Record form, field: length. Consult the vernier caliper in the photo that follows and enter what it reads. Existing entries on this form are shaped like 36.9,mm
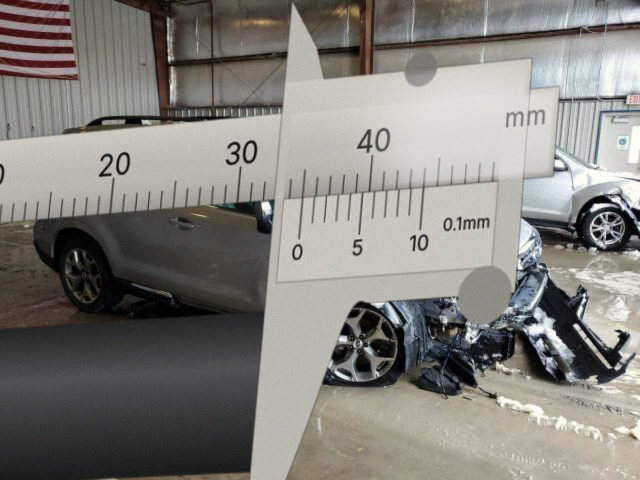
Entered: 35.0,mm
